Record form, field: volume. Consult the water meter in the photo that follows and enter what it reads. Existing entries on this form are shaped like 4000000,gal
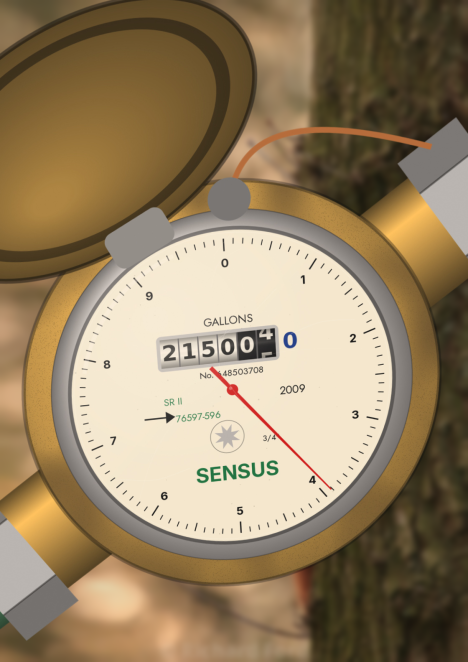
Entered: 2150043.9,gal
